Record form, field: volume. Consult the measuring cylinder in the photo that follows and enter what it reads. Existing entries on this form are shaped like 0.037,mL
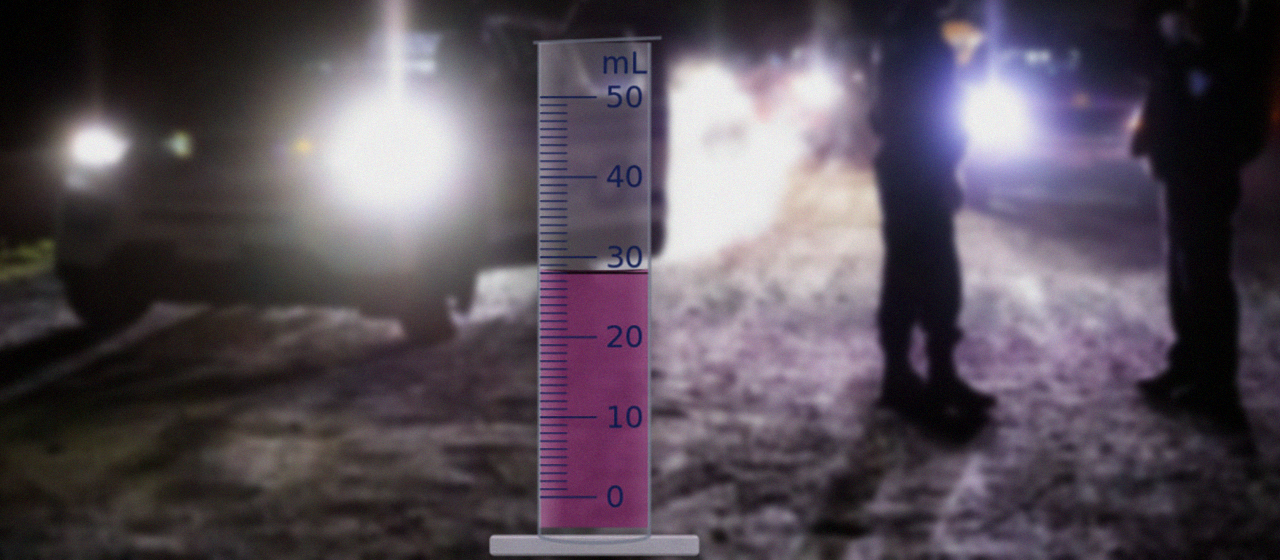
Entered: 28,mL
